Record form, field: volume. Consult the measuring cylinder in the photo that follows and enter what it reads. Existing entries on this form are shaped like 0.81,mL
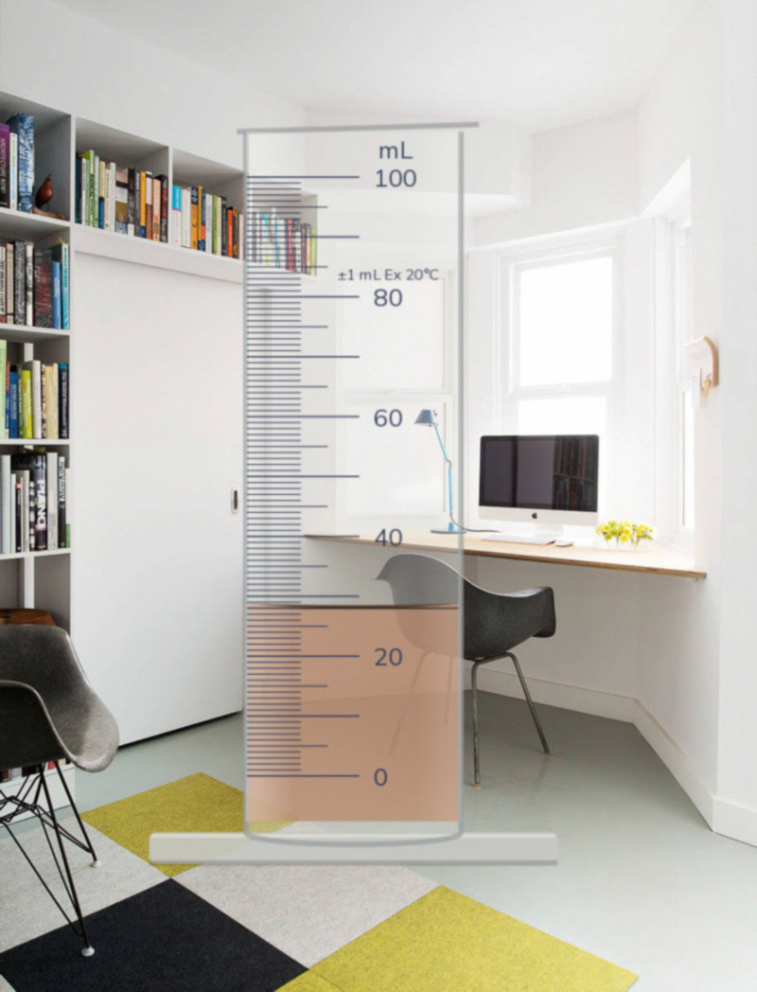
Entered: 28,mL
